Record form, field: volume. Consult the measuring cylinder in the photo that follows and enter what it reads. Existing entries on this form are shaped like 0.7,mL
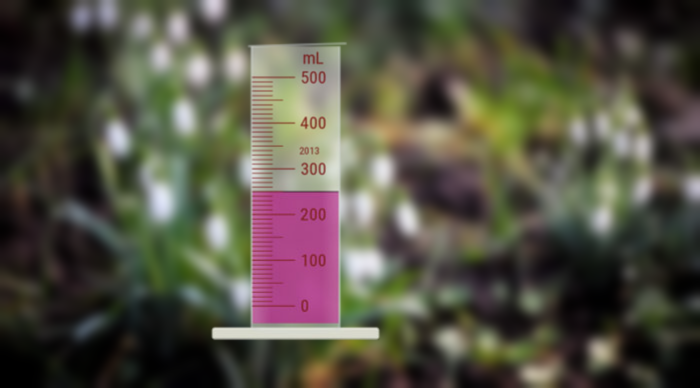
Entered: 250,mL
